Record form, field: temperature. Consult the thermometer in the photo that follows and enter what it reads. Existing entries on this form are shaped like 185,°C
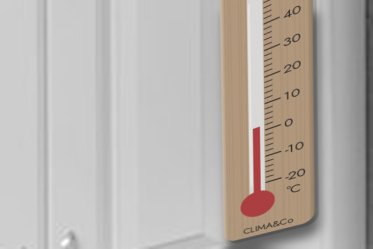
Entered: 2,°C
